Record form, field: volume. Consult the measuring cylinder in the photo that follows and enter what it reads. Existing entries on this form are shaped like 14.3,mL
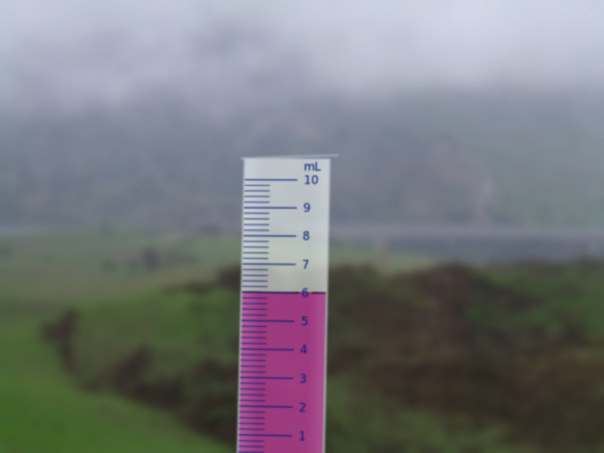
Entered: 6,mL
